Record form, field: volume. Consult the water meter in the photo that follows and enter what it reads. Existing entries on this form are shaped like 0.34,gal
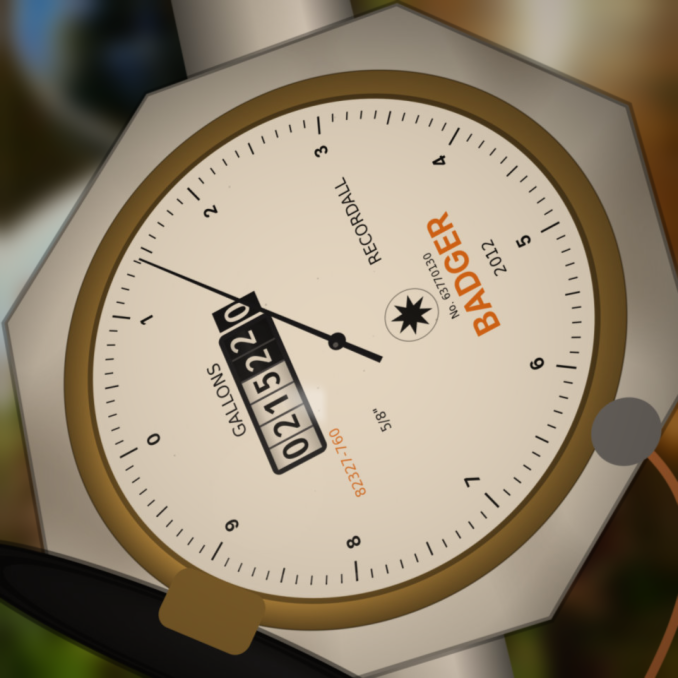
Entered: 215221.4,gal
